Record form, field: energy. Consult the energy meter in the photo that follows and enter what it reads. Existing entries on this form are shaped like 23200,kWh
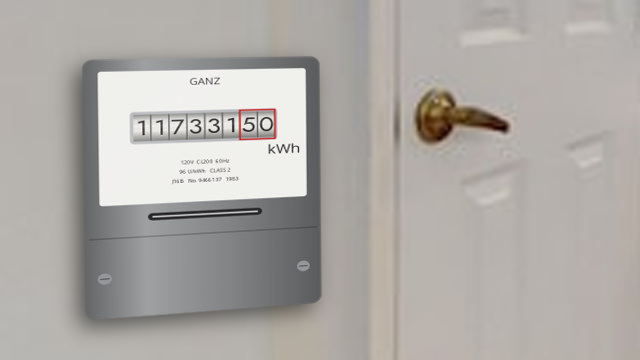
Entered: 117331.50,kWh
